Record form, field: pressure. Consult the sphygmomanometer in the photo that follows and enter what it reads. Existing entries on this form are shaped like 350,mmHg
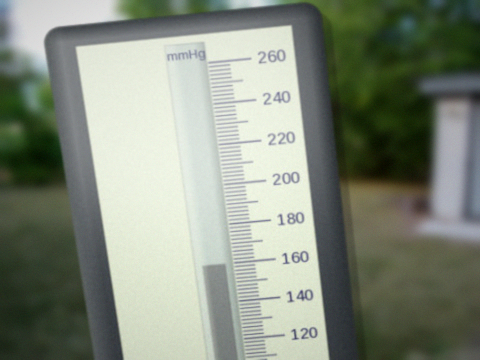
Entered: 160,mmHg
